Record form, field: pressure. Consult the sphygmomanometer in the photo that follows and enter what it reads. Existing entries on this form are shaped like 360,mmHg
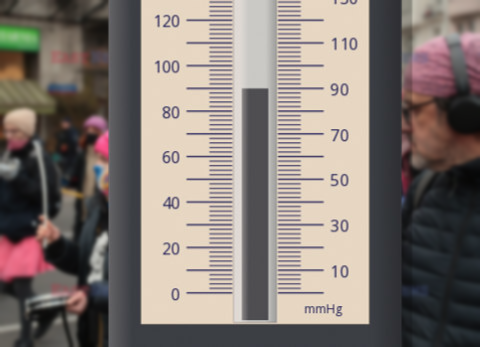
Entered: 90,mmHg
